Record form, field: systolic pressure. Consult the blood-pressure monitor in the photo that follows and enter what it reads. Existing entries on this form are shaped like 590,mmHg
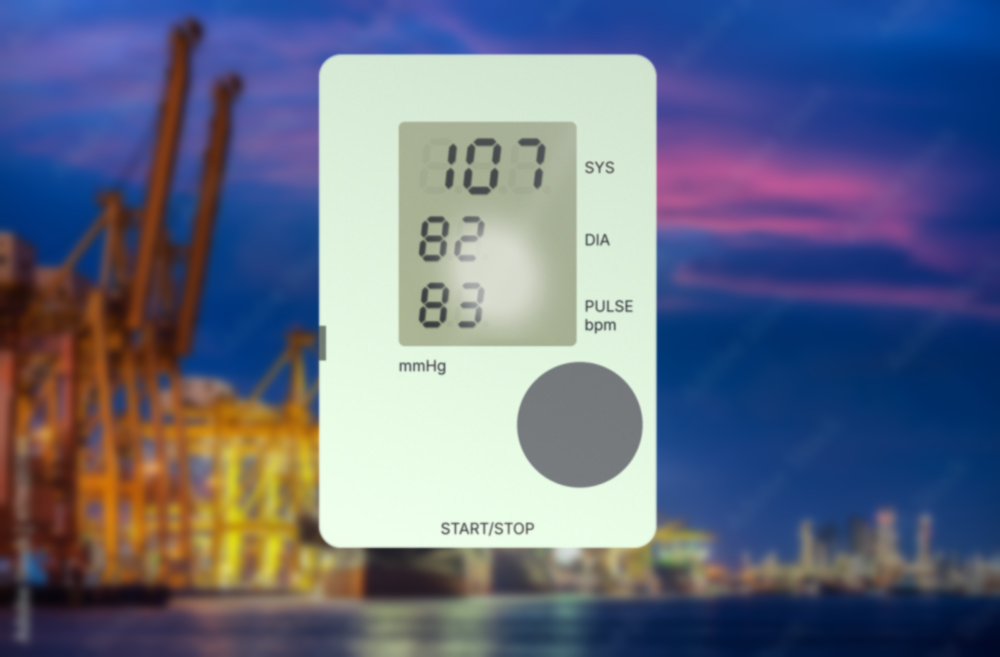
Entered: 107,mmHg
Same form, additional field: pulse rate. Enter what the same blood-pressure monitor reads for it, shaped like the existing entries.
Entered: 83,bpm
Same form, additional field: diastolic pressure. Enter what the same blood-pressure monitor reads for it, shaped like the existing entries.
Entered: 82,mmHg
